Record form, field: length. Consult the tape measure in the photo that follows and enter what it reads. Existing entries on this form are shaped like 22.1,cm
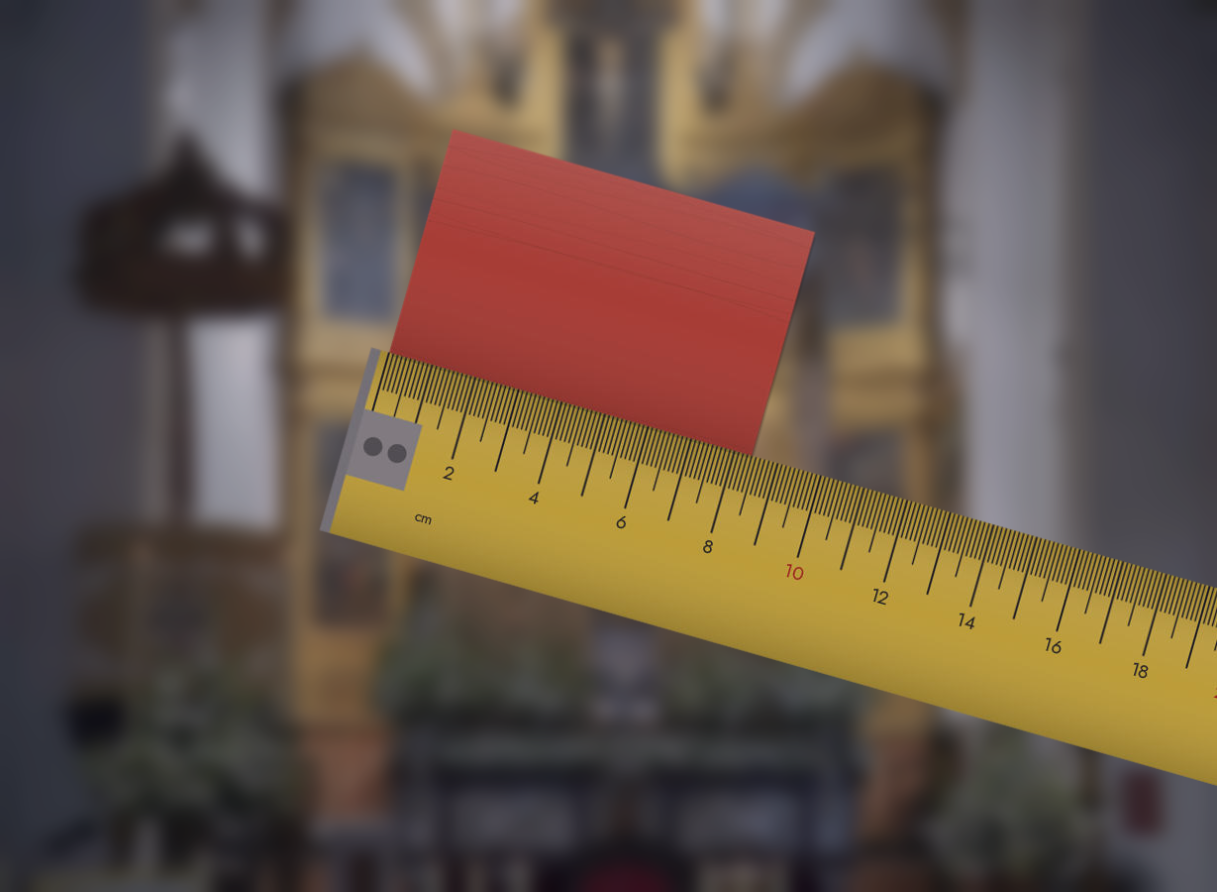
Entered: 8.4,cm
